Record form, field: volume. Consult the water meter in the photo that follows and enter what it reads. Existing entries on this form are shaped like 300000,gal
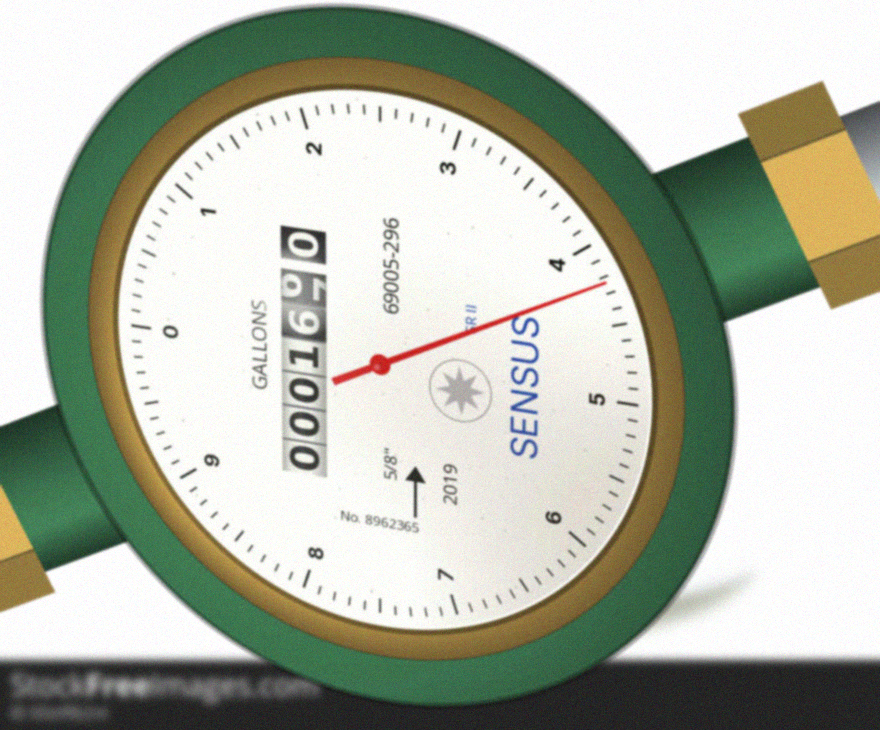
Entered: 1664.2,gal
